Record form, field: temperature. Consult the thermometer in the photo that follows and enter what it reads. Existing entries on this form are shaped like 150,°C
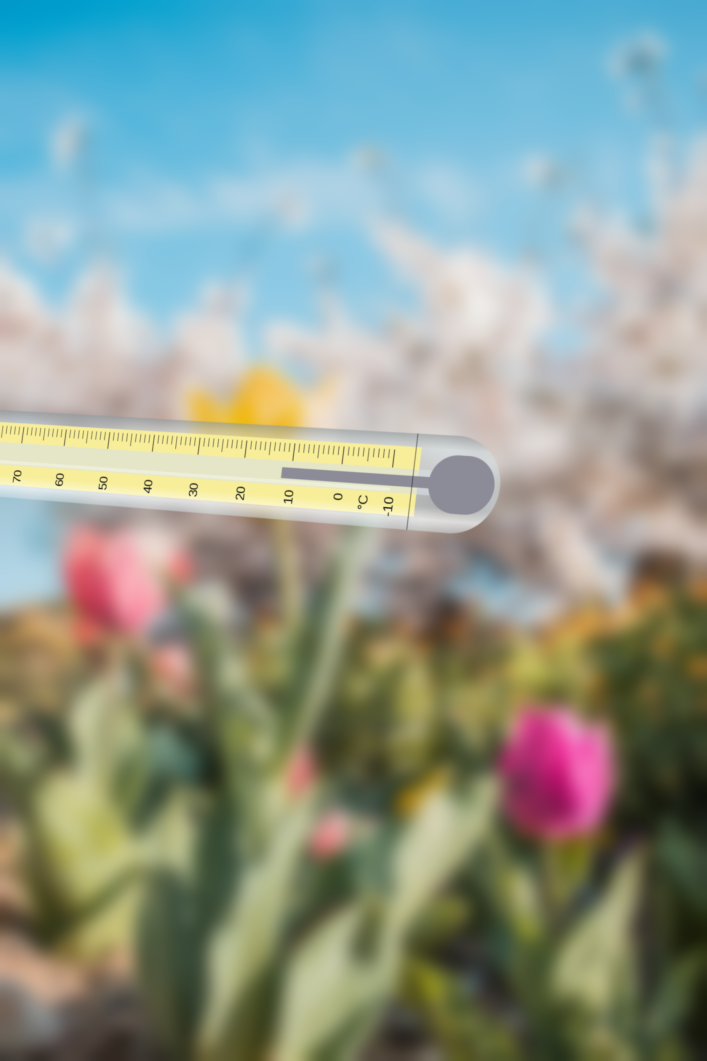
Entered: 12,°C
